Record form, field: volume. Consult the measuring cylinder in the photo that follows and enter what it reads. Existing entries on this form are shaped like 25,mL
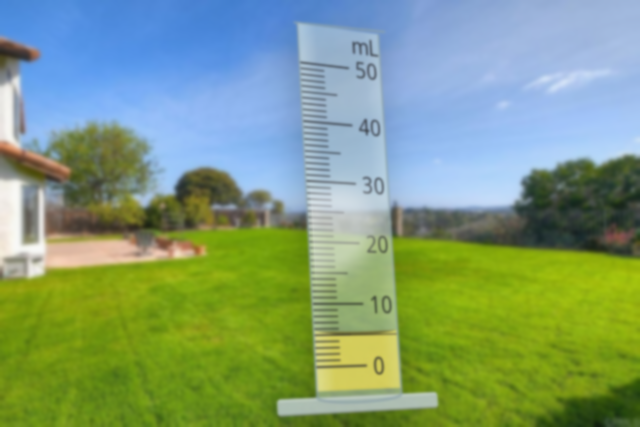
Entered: 5,mL
